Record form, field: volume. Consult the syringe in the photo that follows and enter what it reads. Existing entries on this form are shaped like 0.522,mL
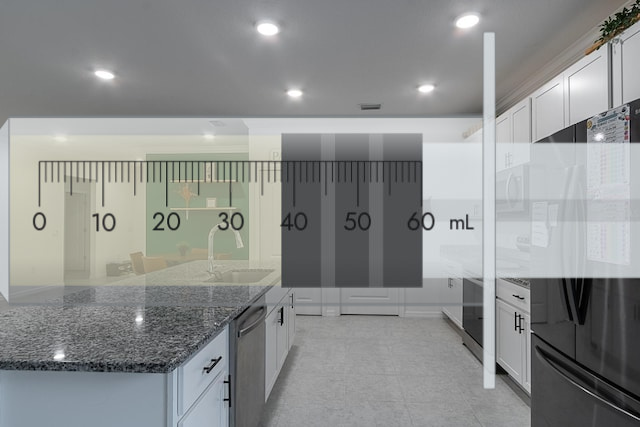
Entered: 38,mL
